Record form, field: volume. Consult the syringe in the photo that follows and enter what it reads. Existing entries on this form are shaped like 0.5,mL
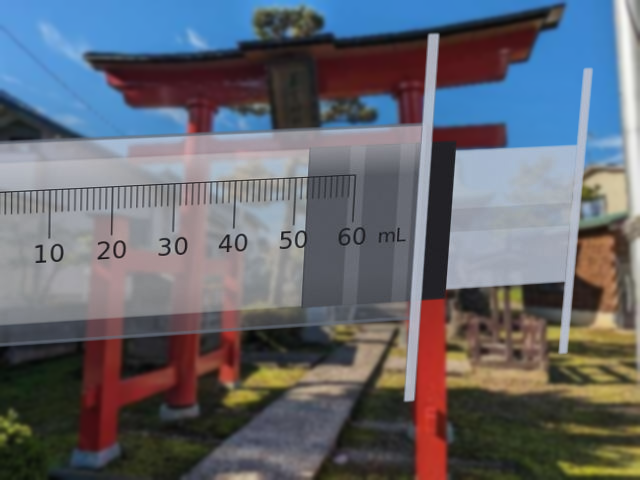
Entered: 52,mL
